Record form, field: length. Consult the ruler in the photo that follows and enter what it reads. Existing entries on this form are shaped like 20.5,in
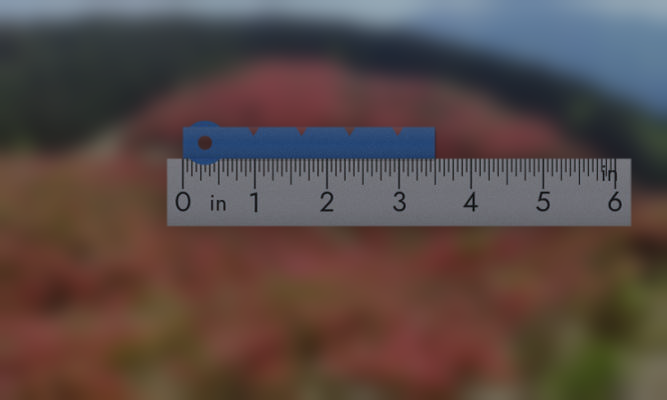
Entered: 3.5,in
